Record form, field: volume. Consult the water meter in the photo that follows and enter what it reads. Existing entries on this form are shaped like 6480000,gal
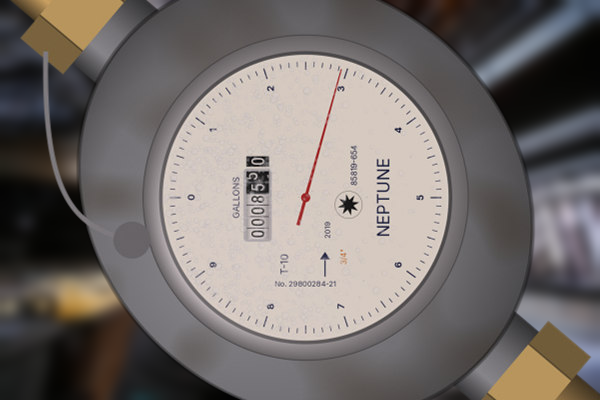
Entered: 8552.9,gal
